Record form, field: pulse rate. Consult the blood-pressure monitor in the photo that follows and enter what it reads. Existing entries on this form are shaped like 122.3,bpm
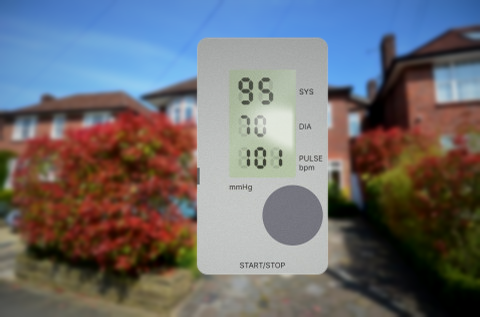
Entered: 101,bpm
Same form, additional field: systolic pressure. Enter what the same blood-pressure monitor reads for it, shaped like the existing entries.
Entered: 95,mmHg
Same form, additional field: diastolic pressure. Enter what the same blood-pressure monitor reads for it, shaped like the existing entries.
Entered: 70,mmHg
